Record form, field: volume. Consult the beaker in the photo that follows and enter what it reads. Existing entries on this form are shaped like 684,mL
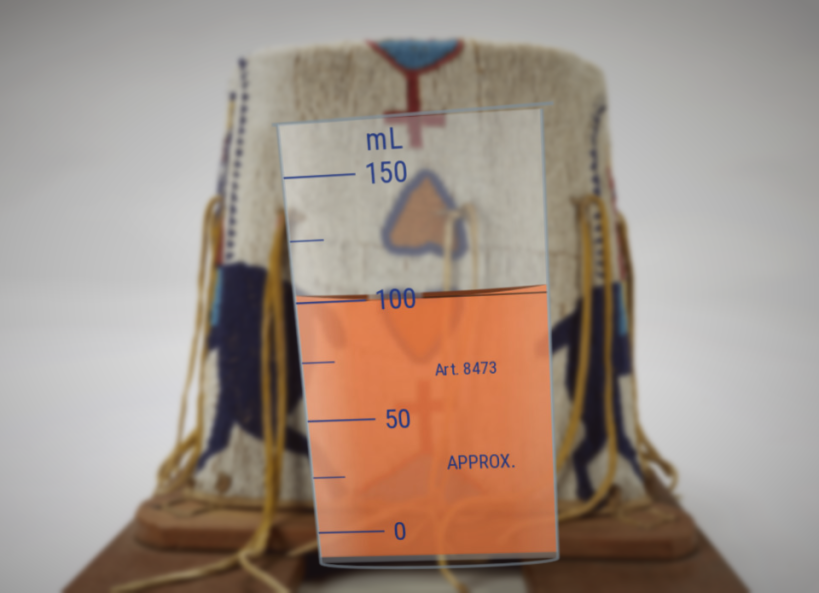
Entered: 100,mL
